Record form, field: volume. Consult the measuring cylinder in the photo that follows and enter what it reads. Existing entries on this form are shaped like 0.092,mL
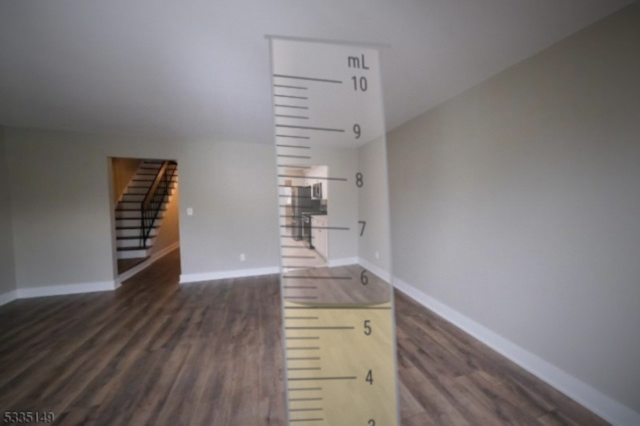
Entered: 5.4,mL
